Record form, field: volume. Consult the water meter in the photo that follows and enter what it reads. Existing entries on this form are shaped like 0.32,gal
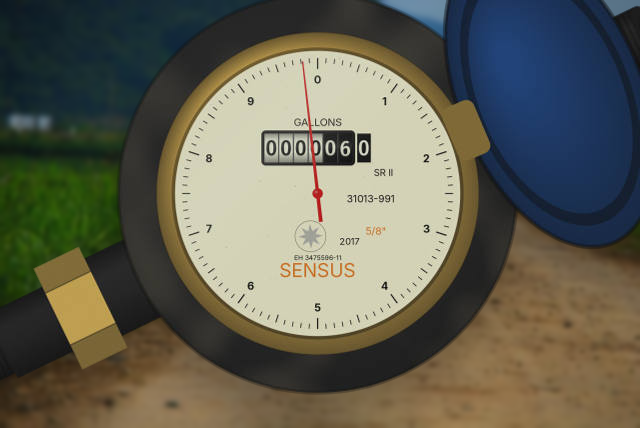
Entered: 59.8,gal
